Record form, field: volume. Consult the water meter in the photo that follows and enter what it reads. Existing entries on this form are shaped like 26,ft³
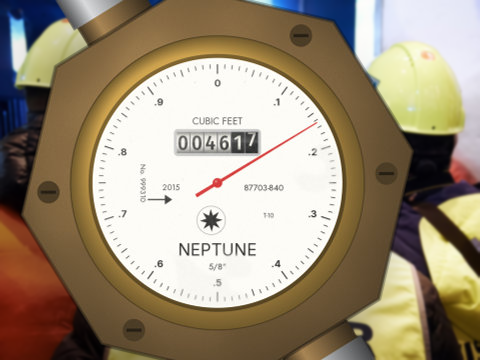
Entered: 4617.16,ft³
